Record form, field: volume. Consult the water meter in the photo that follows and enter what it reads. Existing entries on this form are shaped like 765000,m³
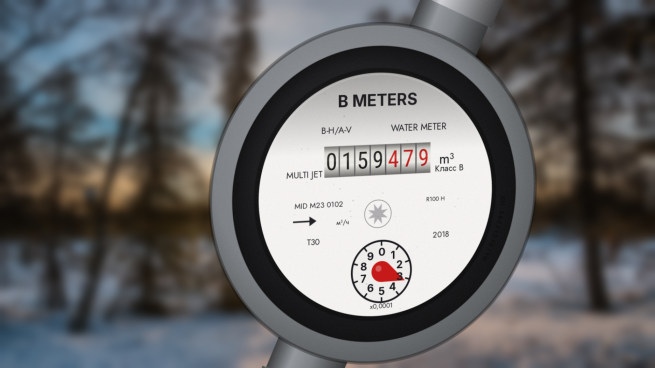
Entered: 159.4793,m³
